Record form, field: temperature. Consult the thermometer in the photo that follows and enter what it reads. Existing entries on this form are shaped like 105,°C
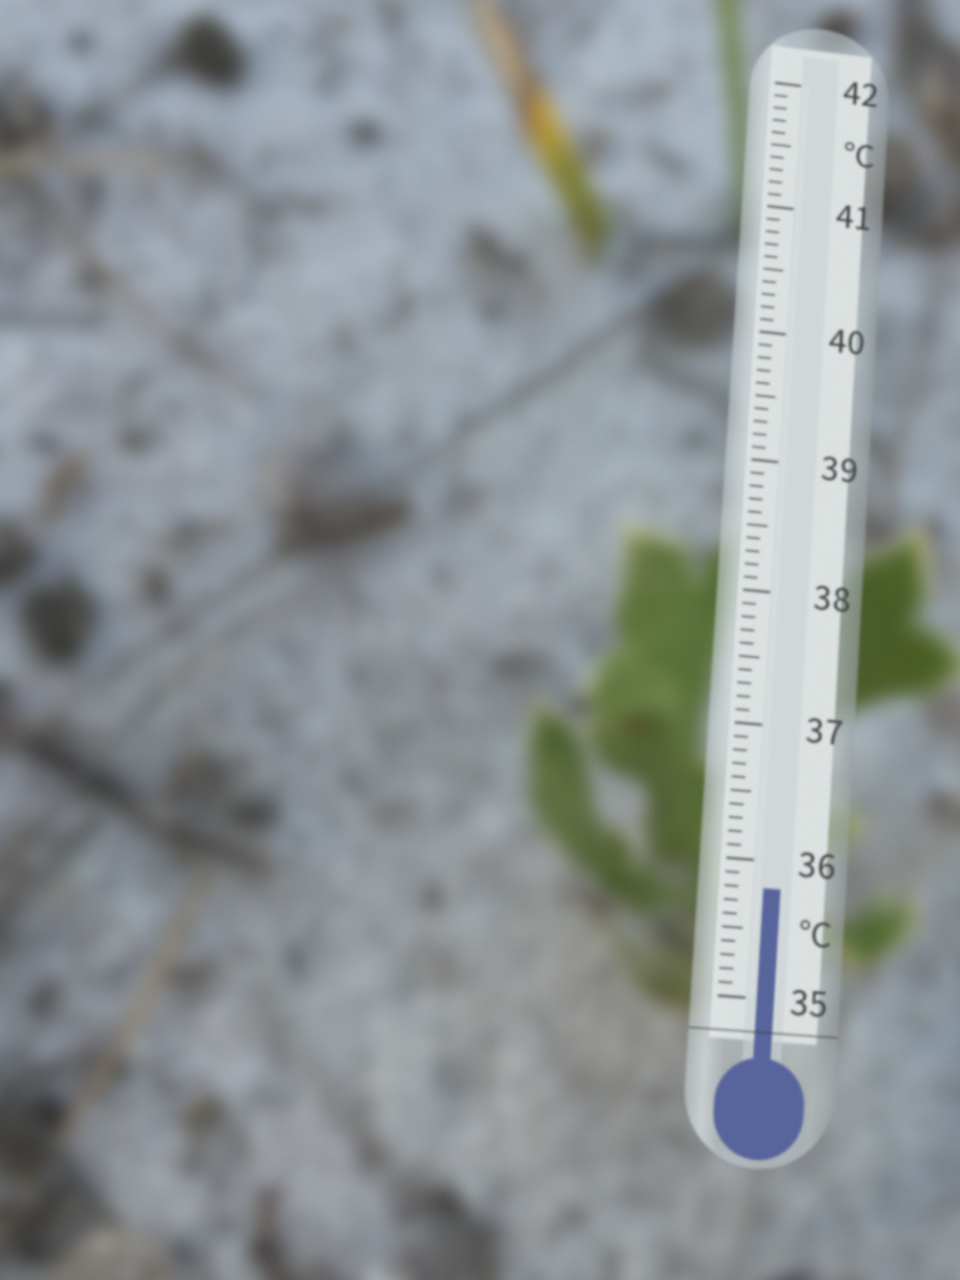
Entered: 35.8,°C
